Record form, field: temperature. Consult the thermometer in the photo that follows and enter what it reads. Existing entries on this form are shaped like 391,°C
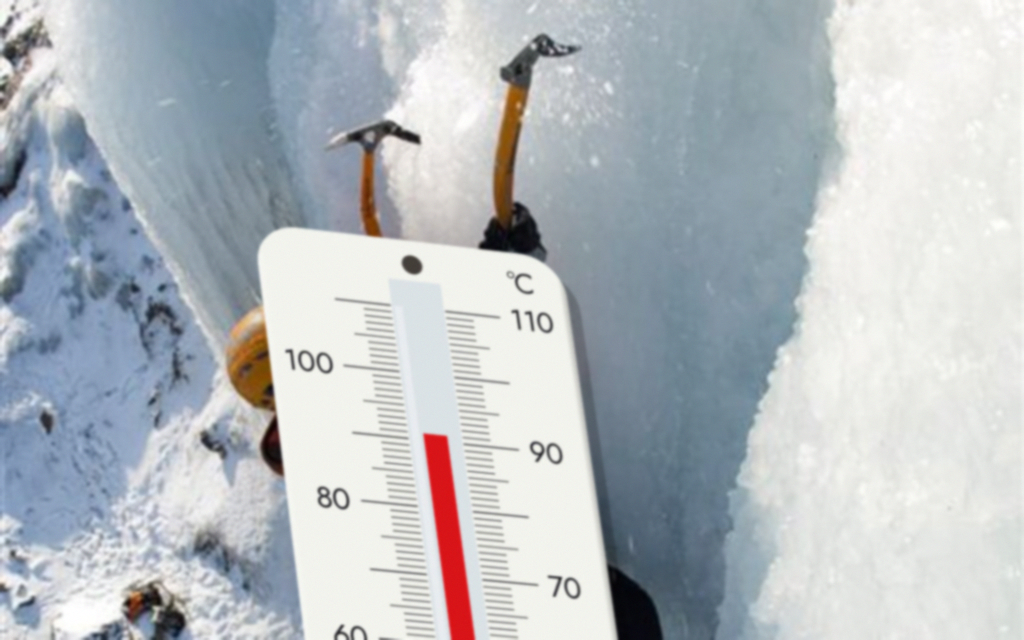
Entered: 91,°C
